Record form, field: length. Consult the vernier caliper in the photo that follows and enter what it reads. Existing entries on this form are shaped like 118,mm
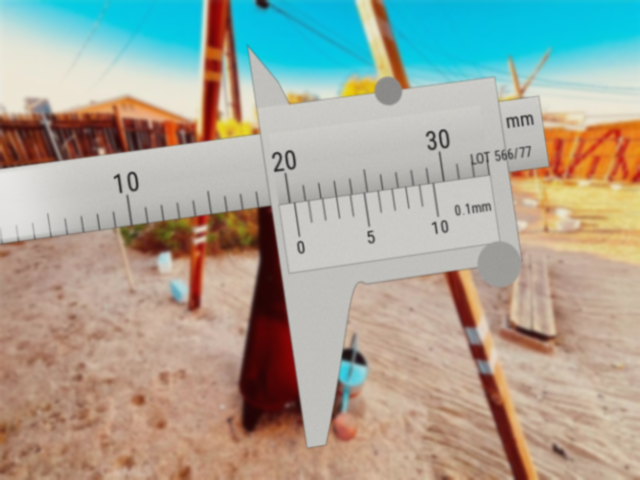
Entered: 20.3,mm
